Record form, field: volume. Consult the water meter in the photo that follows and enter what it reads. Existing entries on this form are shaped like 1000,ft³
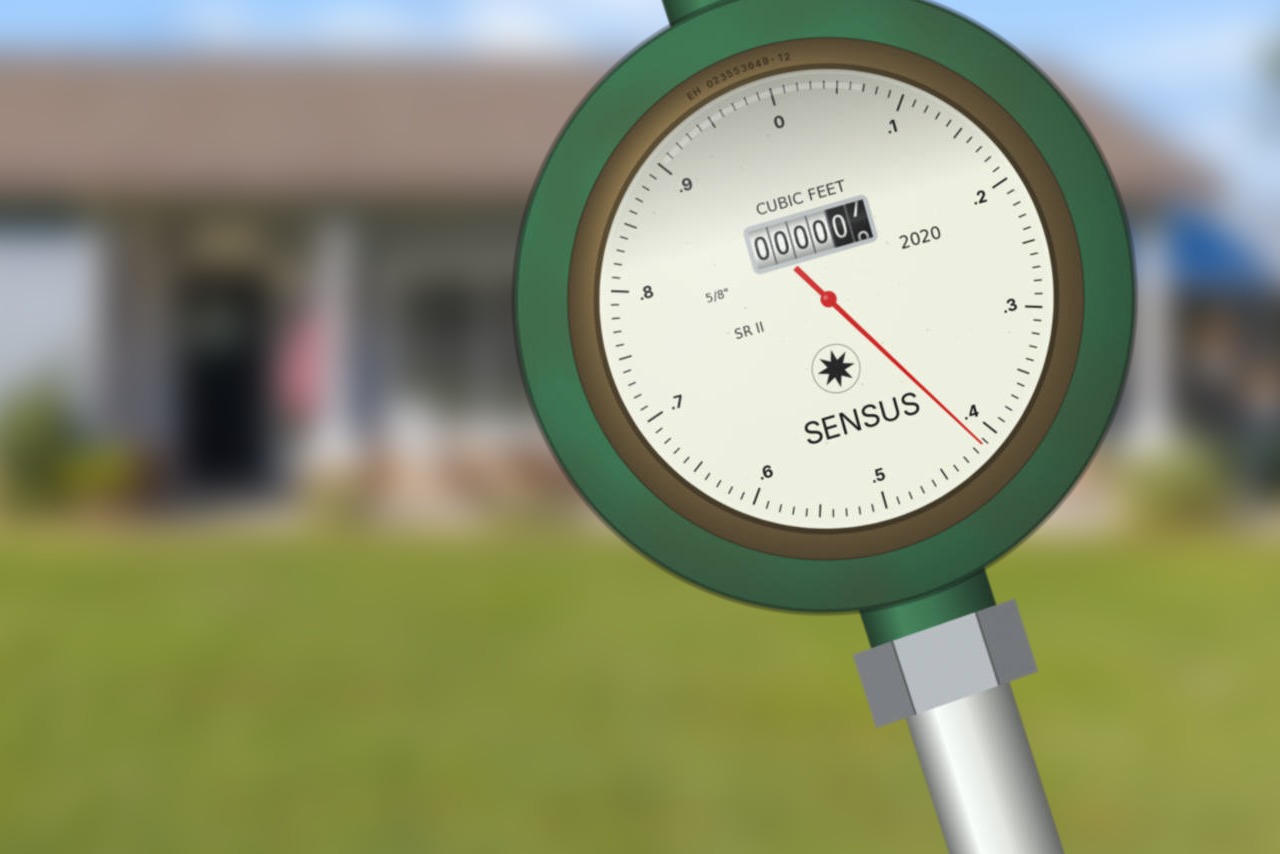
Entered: 7.41,ft³
